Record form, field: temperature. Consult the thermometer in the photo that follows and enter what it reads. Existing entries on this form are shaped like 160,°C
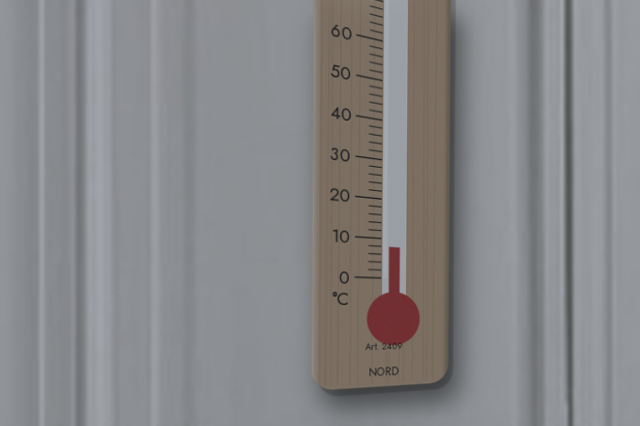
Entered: 8,°C
